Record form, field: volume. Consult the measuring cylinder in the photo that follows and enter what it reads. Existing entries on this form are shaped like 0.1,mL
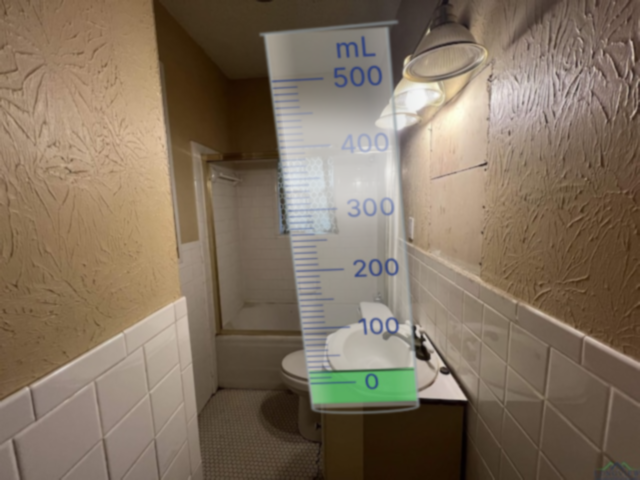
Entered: 20,mL
